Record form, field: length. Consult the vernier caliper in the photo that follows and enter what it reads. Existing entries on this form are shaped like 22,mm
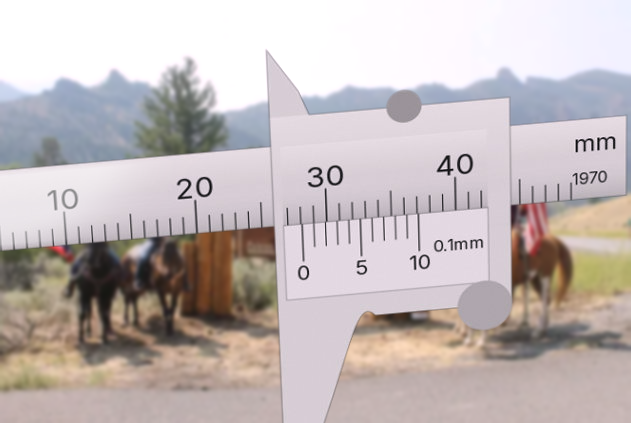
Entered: 28.1,mm
